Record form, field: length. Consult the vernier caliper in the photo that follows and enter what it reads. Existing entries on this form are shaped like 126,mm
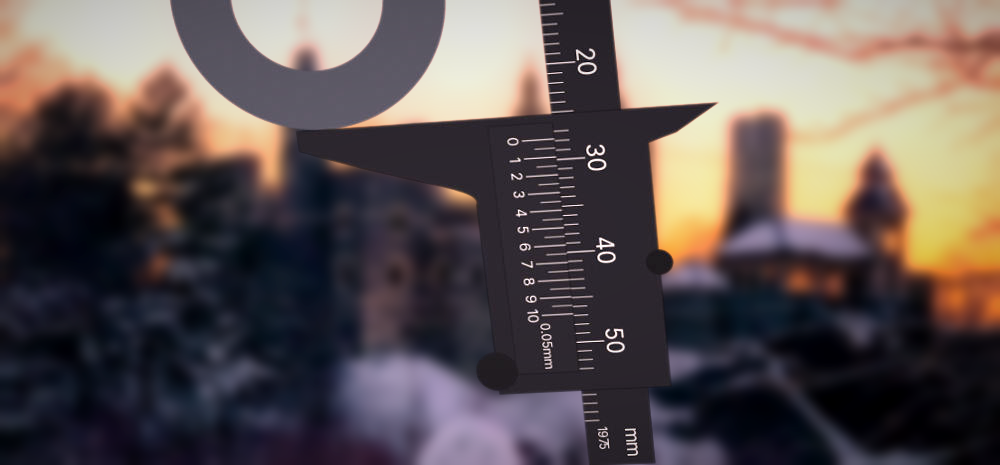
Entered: 27.8,mm
